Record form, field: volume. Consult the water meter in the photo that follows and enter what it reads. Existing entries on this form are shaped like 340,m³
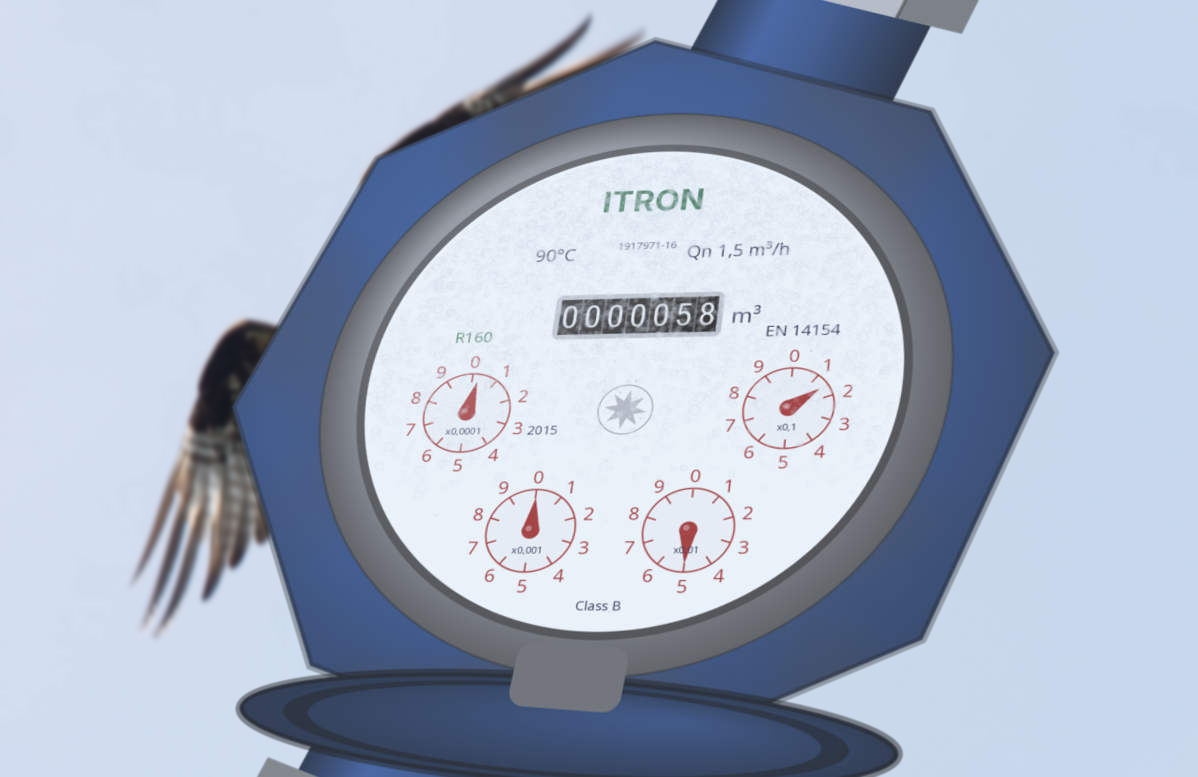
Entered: 58.1500,m³
